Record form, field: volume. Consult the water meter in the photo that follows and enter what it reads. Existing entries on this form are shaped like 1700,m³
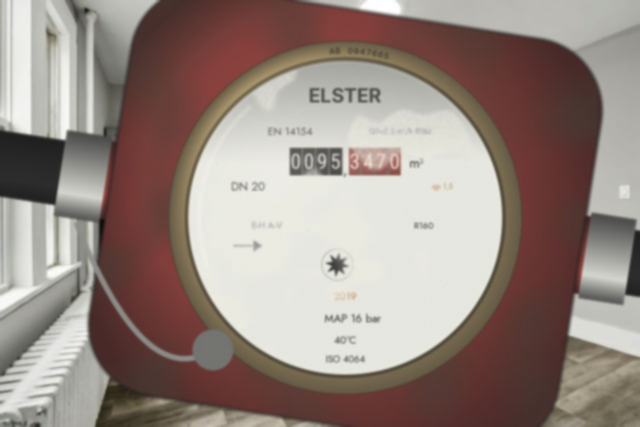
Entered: 95.3470,m³
